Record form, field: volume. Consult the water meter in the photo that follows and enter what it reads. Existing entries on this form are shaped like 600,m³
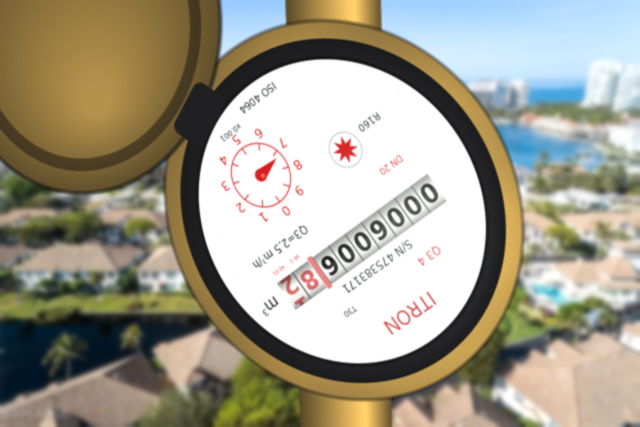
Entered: 6006.817,m³
